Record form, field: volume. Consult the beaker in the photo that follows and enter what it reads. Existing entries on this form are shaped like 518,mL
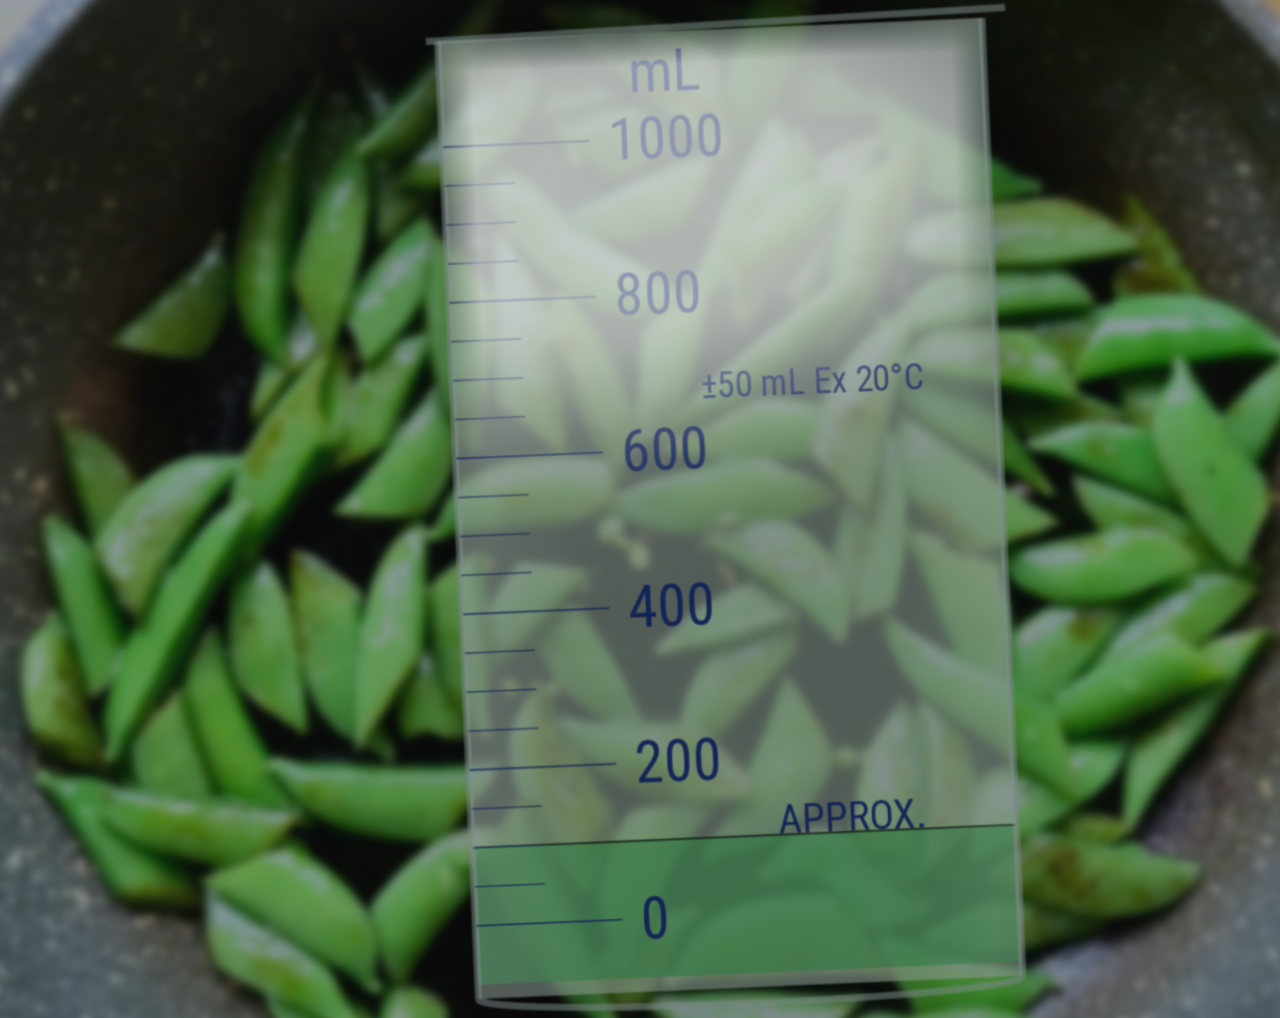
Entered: 100,mL
